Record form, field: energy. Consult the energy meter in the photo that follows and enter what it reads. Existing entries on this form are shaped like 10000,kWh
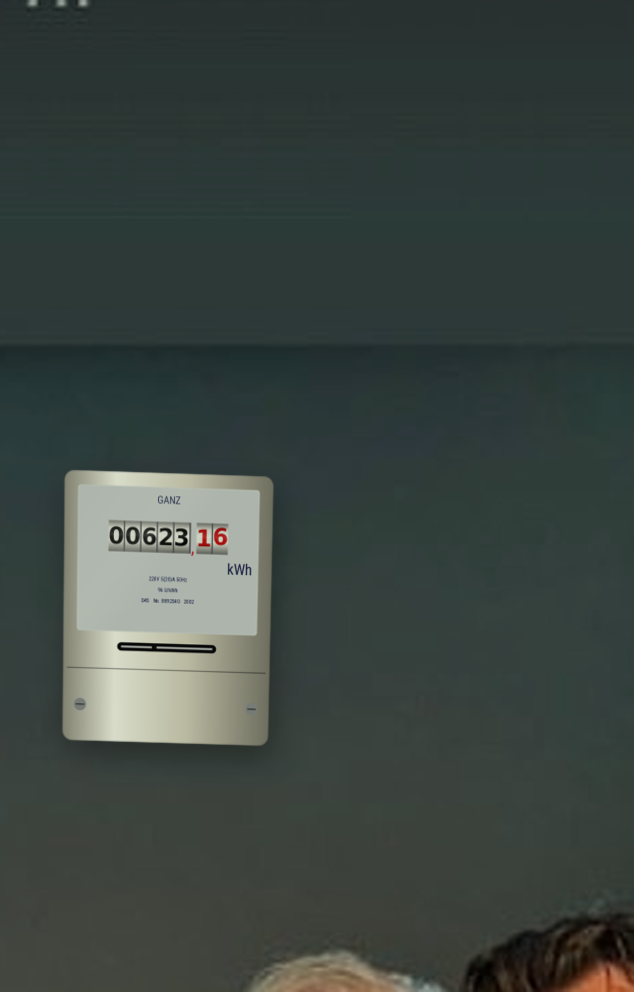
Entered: 623.16,kWh
